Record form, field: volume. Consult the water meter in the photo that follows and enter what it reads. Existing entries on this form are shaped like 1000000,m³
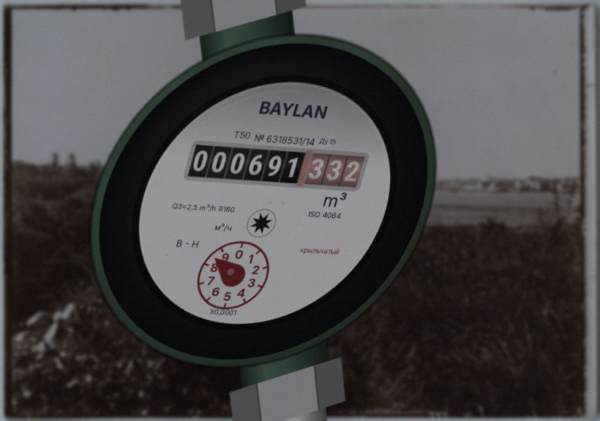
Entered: 691.3328,m³
